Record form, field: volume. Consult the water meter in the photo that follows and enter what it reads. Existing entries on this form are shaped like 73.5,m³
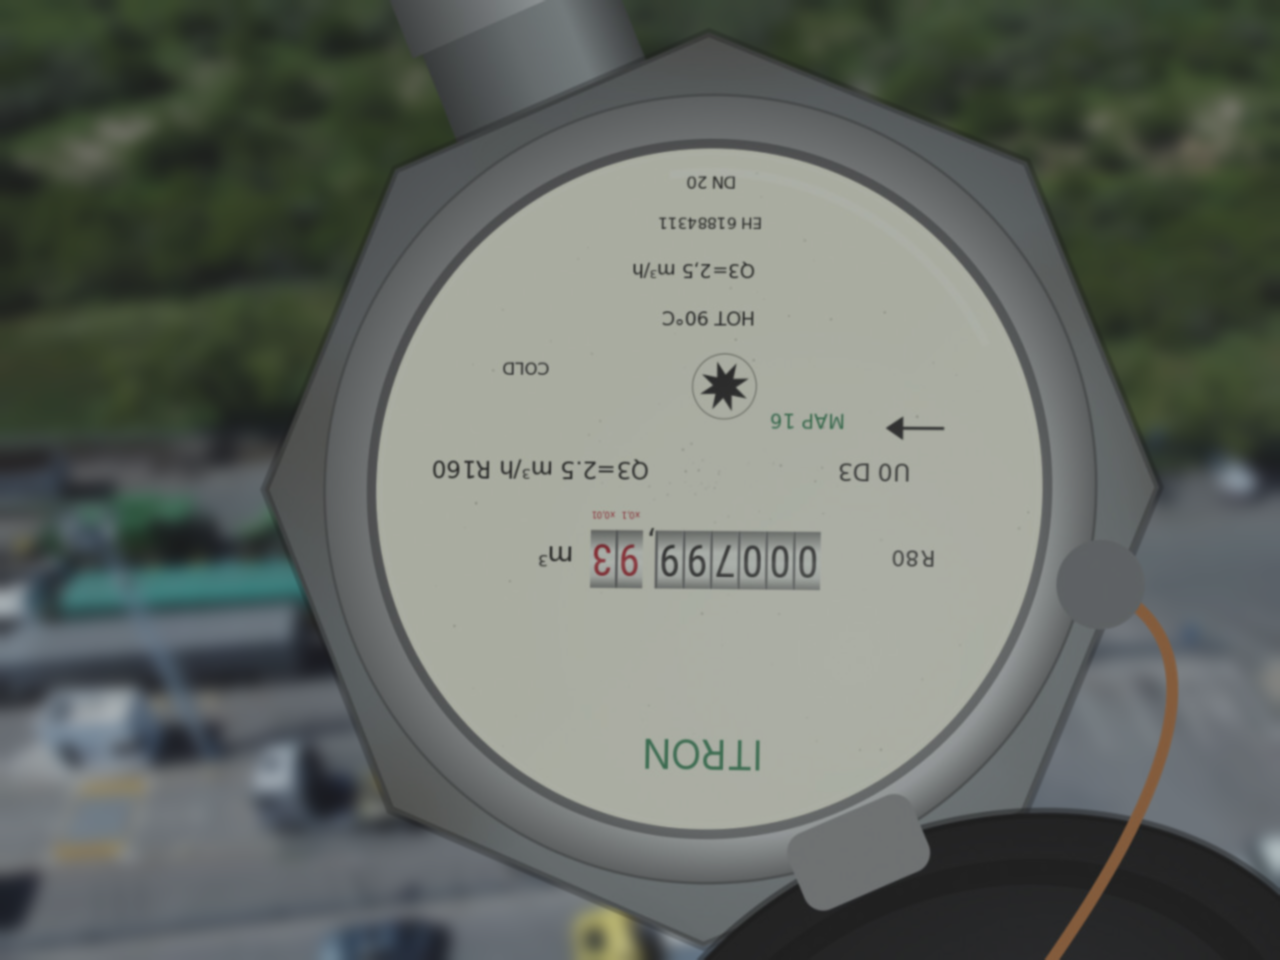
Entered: 799.93,m³
